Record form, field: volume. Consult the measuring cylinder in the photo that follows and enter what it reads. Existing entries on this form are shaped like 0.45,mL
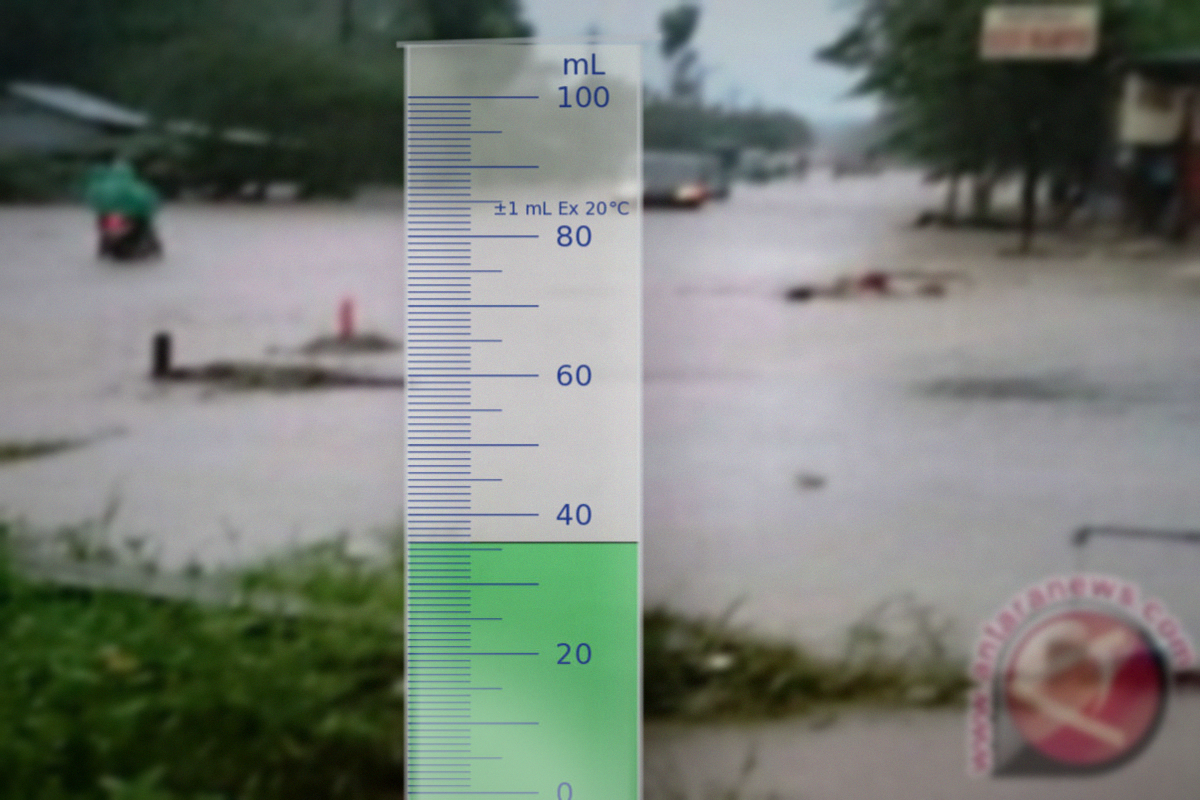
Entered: 36,mL
